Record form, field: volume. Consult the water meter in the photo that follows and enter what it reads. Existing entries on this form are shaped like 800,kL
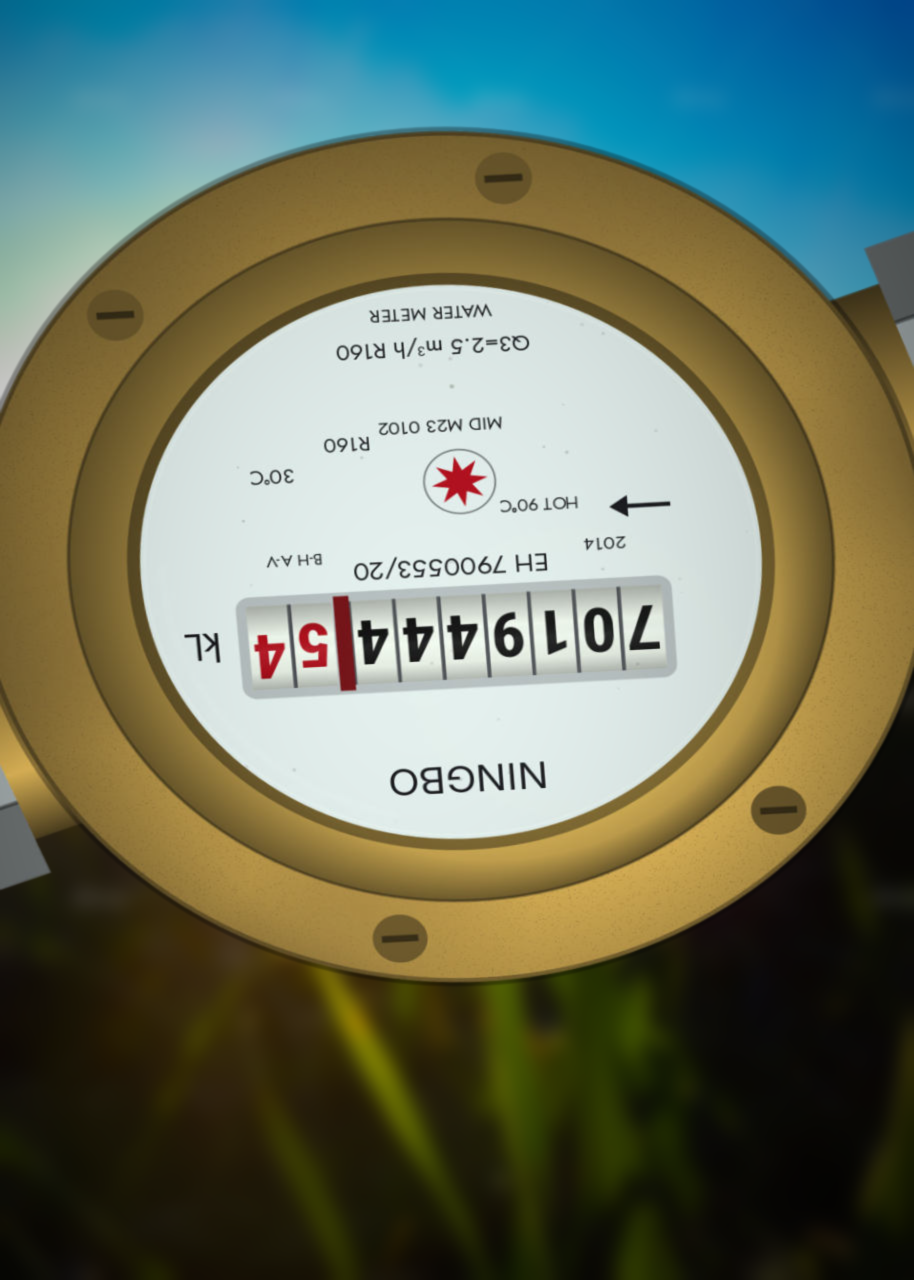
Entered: 7019444.54,kL
